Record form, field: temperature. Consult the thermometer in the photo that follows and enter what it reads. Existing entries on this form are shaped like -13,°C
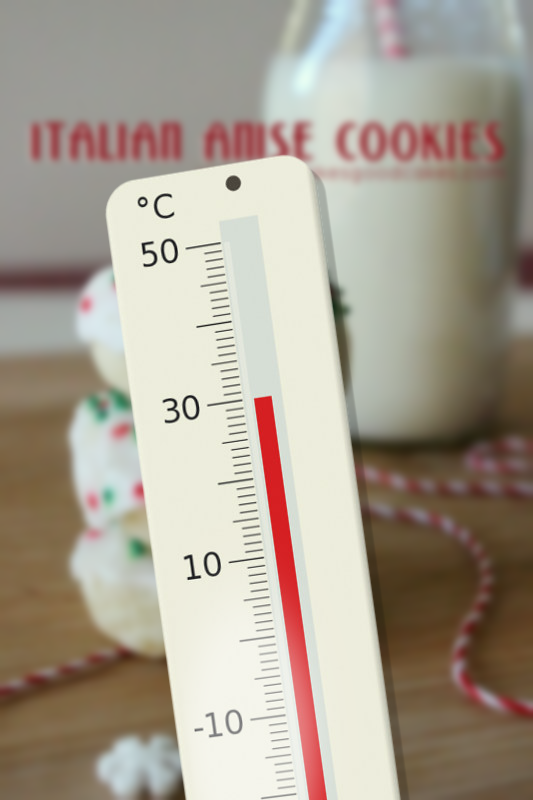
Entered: 30,°C
